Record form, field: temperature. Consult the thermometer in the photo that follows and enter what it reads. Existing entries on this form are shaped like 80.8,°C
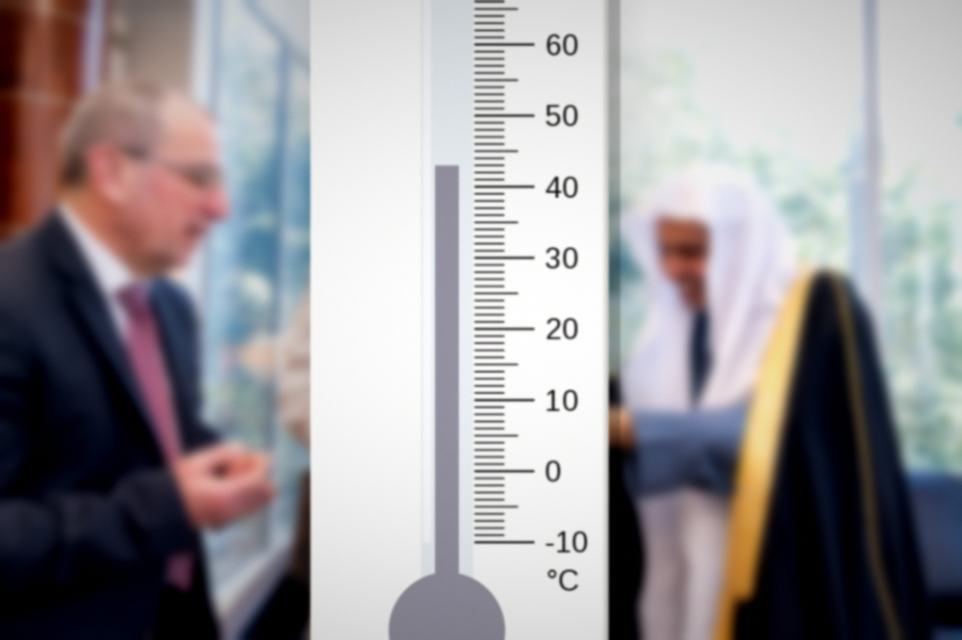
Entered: 43,°C
